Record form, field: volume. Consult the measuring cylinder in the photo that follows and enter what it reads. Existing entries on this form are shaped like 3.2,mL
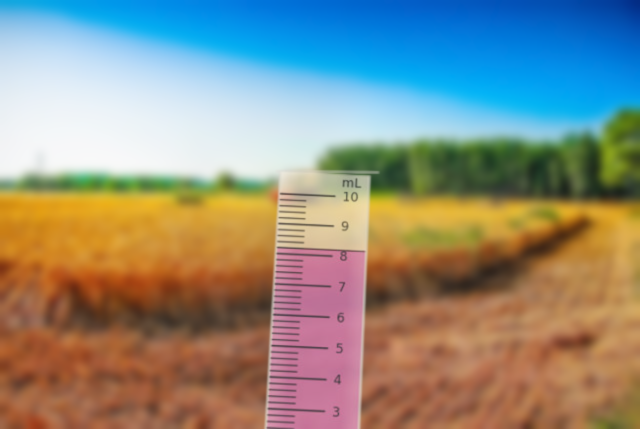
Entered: 8.2,mL
